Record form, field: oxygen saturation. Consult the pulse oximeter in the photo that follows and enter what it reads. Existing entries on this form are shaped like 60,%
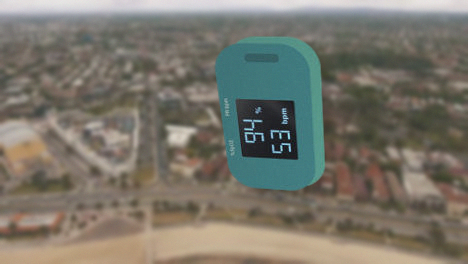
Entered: 94,%
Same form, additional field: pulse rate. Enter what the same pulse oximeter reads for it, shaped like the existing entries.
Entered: 53,bpm
